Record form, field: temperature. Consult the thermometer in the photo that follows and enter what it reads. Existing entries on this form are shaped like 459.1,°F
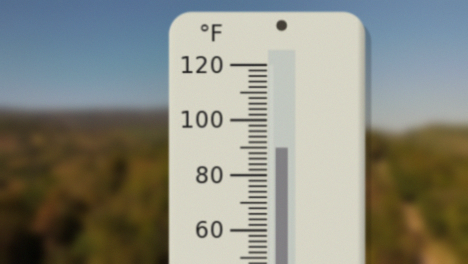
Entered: 90,°F
